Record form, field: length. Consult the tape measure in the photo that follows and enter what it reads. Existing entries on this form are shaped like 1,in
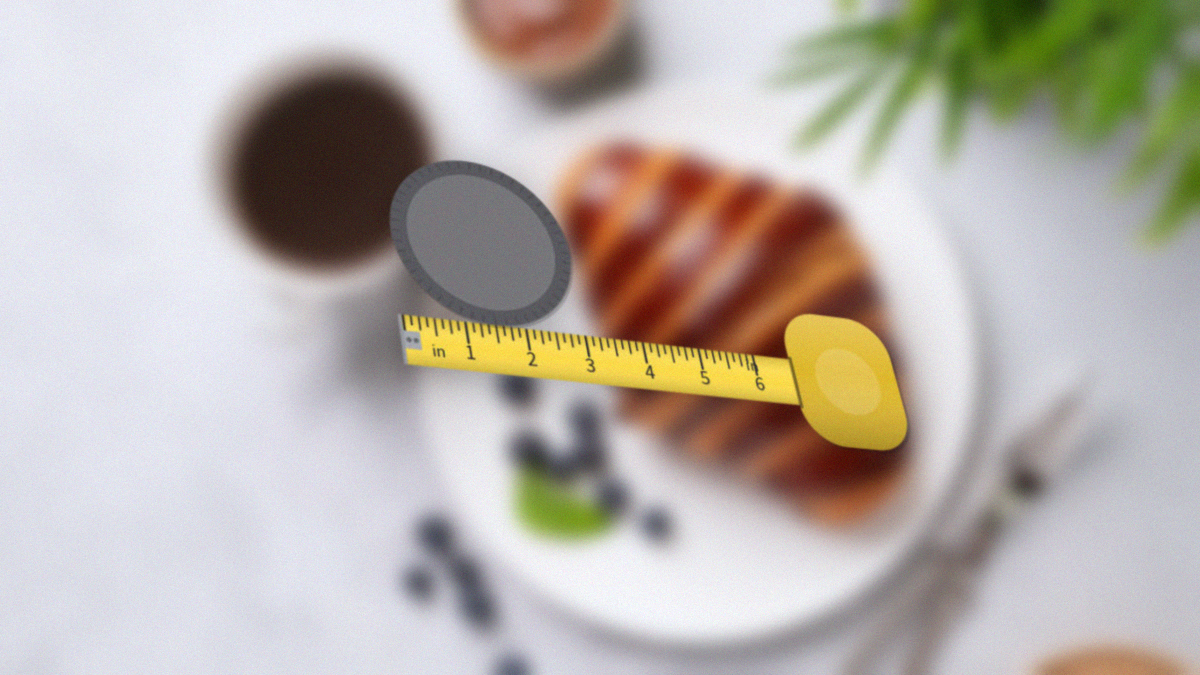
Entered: 3,in
